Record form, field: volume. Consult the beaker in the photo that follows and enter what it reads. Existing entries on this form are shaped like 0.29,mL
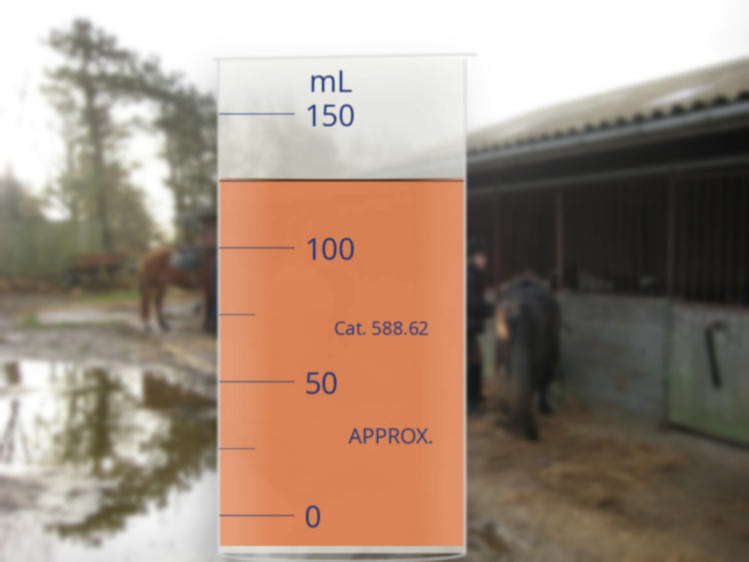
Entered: 125,mL
